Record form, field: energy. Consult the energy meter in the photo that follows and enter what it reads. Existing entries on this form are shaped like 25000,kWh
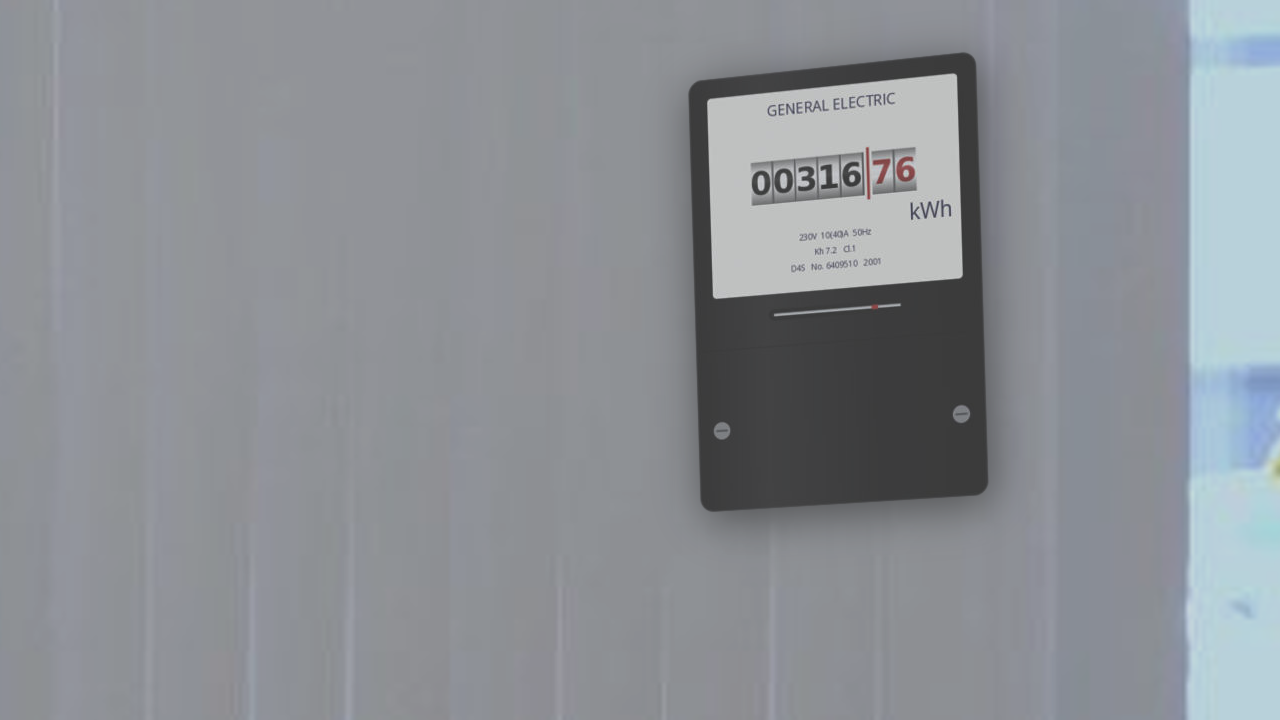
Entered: 316.76,kWh
